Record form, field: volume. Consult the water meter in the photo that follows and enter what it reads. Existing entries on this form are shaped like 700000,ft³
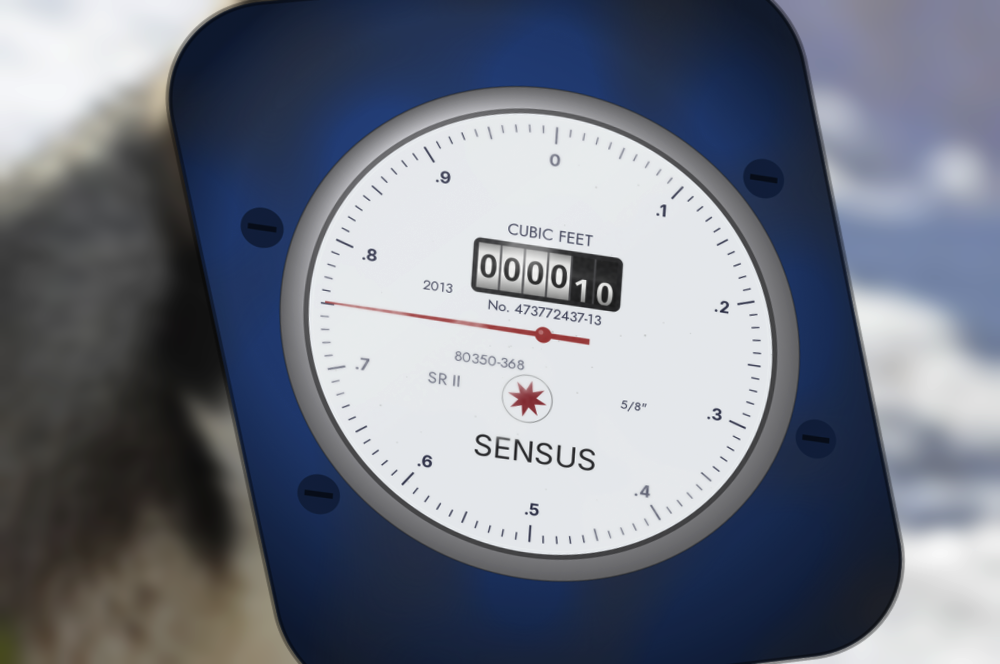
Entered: 9.75,ft³
